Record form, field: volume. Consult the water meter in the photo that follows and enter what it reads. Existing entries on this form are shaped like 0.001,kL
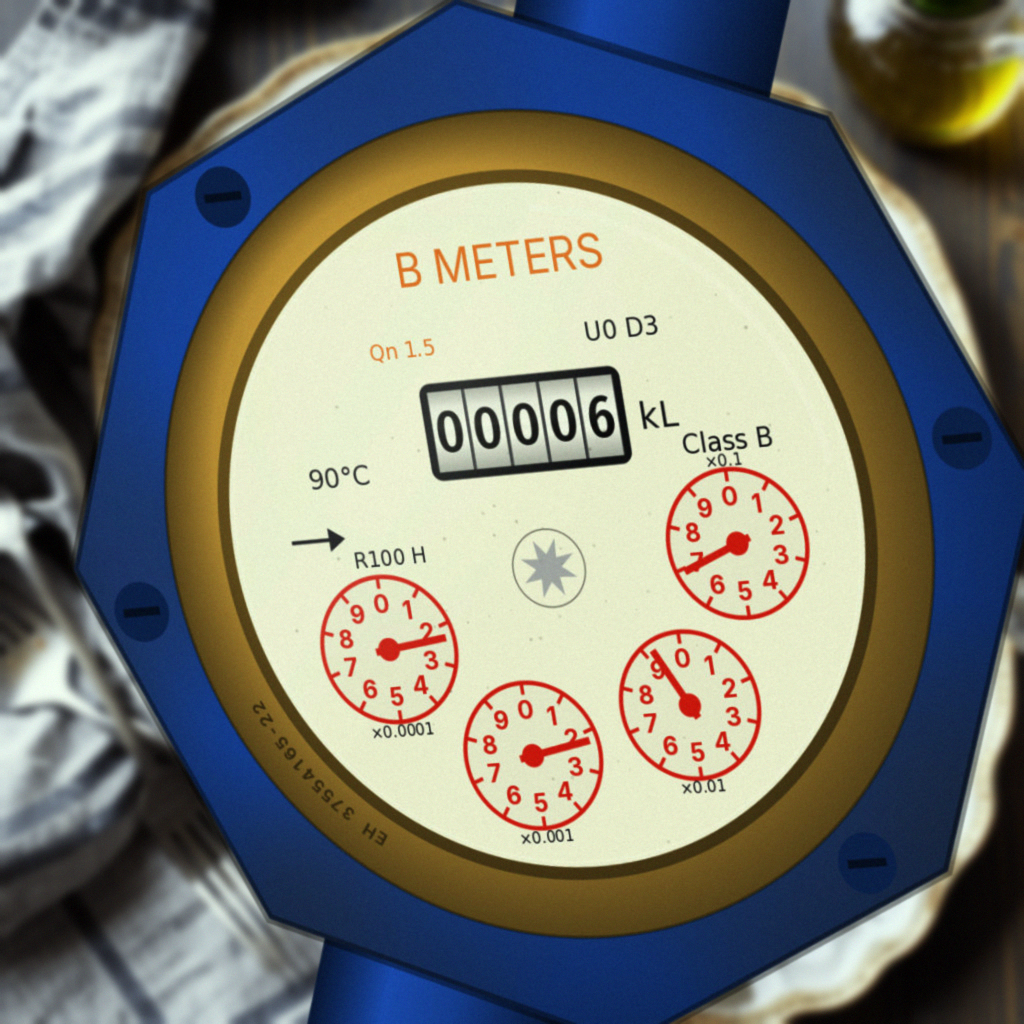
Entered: 6.6922,kL
